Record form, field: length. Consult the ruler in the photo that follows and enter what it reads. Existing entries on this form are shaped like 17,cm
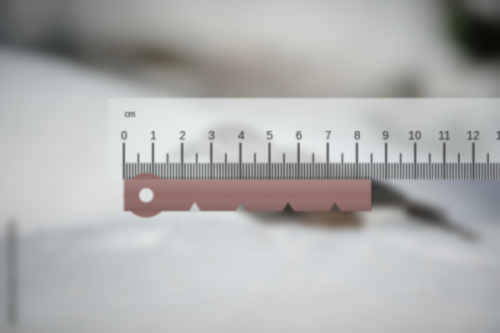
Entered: 8.5,cm
